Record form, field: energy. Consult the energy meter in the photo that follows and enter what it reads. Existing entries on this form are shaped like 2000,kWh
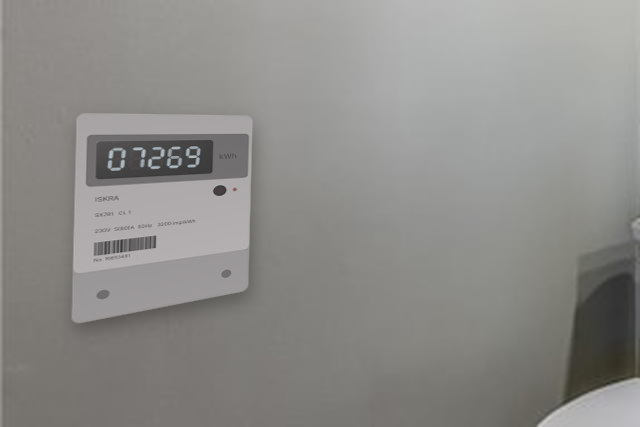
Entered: 7269,kWh
